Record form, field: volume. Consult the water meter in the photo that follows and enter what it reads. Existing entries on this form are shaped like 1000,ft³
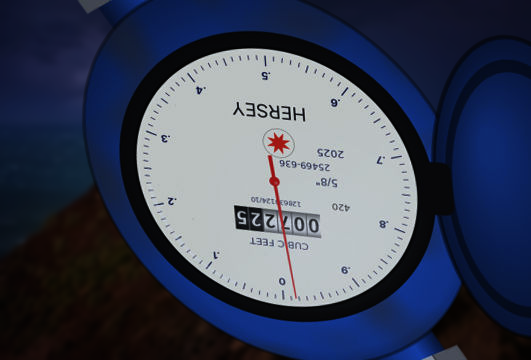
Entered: 7224.98,ft³
